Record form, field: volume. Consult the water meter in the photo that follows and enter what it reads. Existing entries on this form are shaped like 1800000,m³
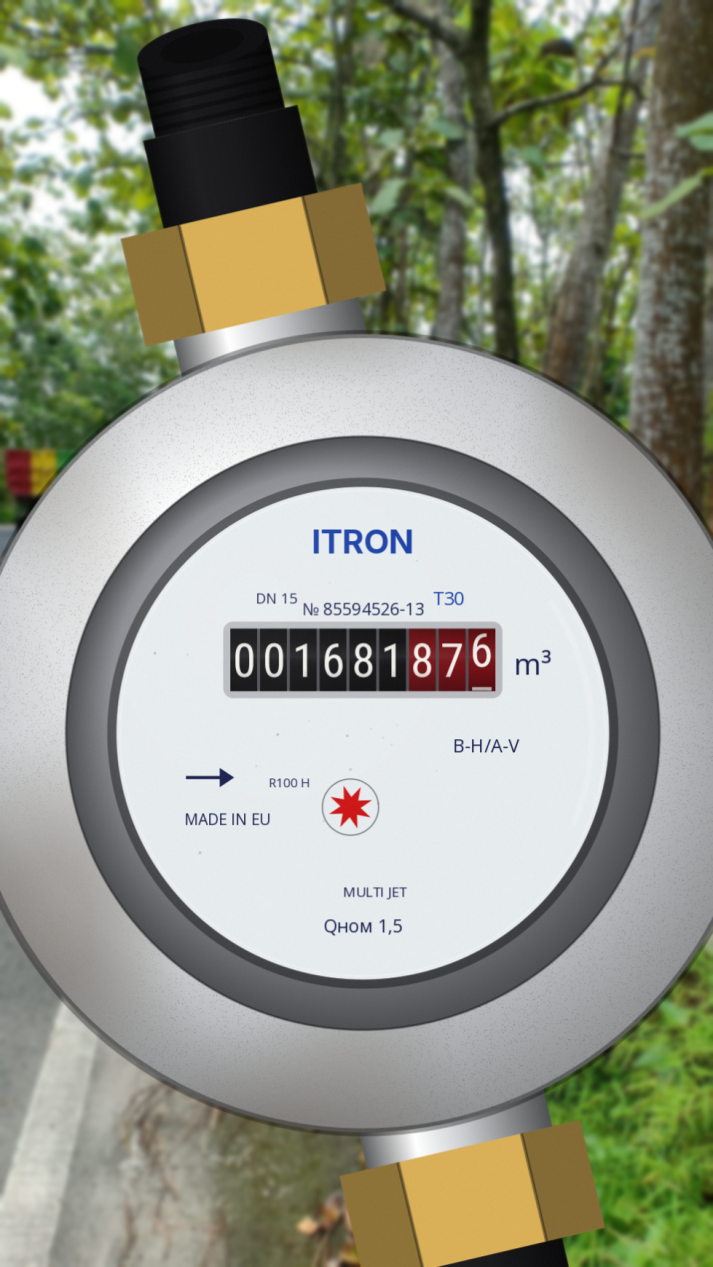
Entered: 1681.876,m³
